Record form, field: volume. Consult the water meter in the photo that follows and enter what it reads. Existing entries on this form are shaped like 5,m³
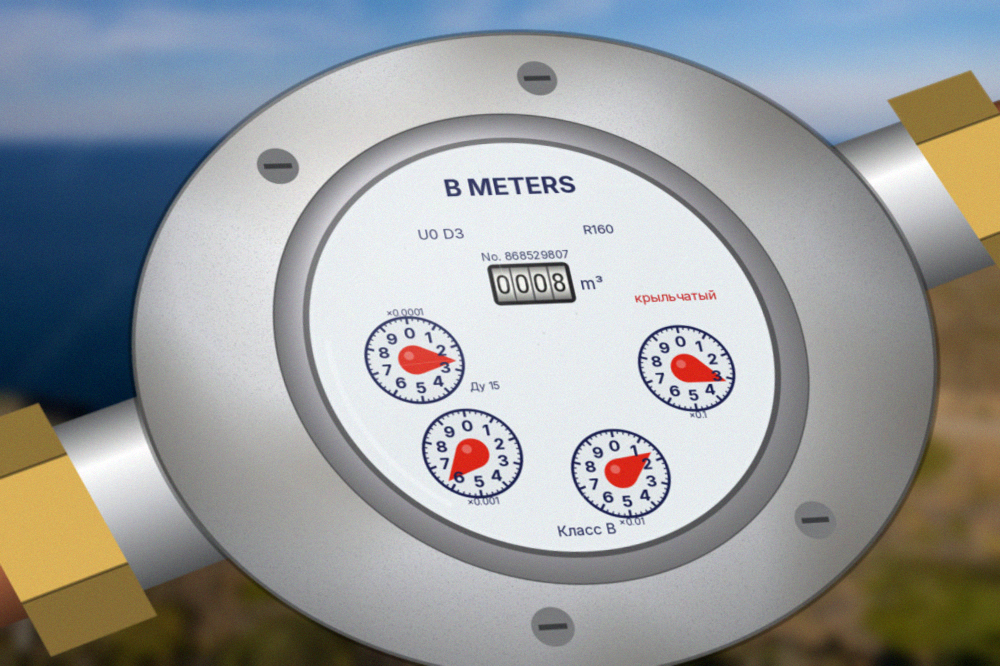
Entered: 8.3162,m³
